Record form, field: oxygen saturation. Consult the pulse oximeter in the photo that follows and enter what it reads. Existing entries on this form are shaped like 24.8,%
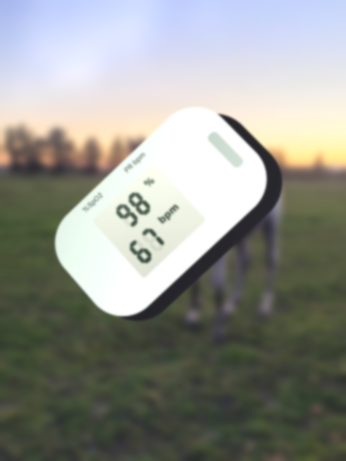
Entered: 98,%
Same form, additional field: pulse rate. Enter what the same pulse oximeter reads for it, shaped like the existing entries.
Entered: 67,bpm
